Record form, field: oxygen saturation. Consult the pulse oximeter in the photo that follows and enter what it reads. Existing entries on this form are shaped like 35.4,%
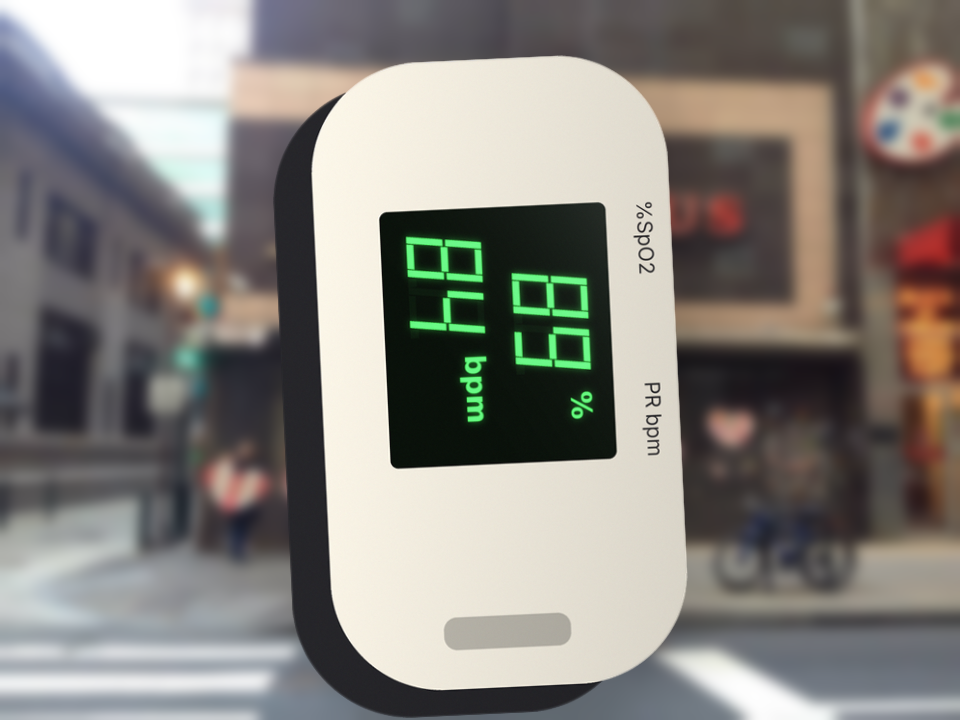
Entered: 89,%
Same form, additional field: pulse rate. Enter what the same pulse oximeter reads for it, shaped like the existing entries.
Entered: 84,bpm
